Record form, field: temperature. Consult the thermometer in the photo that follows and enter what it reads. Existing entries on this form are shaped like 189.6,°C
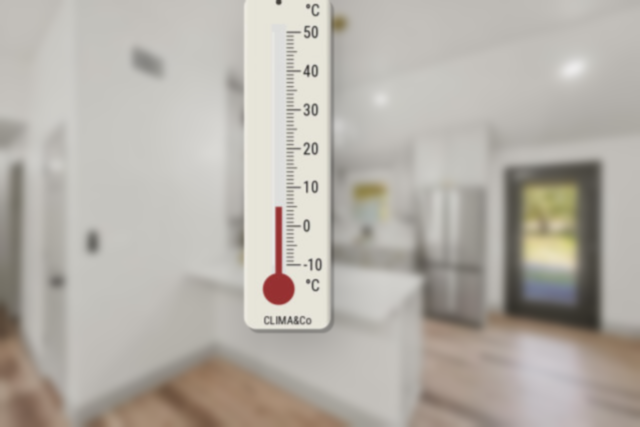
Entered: 5,°C
